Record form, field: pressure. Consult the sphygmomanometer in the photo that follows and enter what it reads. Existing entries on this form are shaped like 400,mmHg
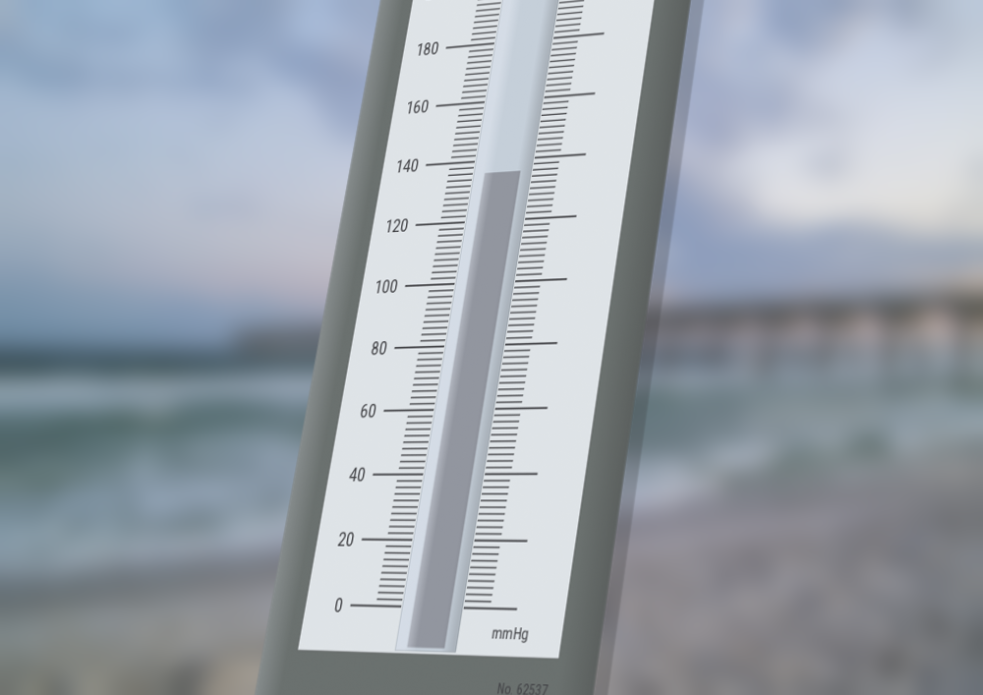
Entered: 136,mmHg
